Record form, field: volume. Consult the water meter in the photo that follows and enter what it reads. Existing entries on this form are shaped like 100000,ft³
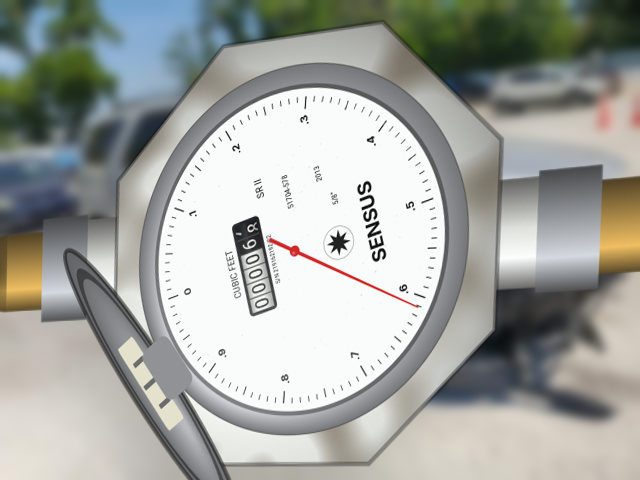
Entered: 67.61,ft³
